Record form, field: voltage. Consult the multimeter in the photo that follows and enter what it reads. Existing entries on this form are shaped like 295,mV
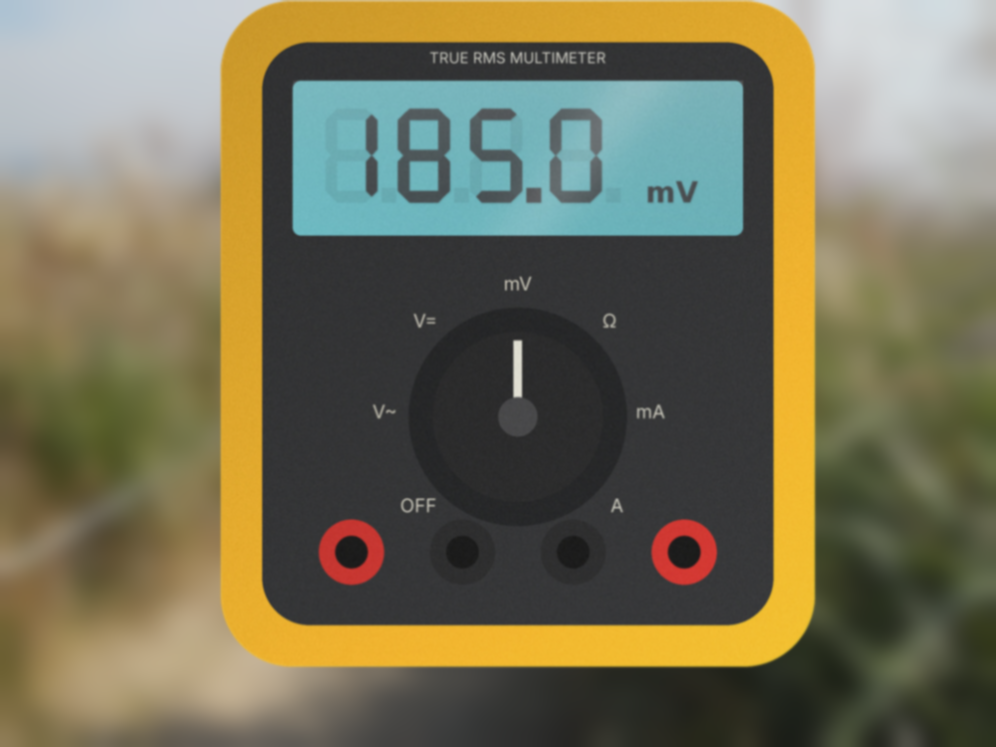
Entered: 185.0,mV
